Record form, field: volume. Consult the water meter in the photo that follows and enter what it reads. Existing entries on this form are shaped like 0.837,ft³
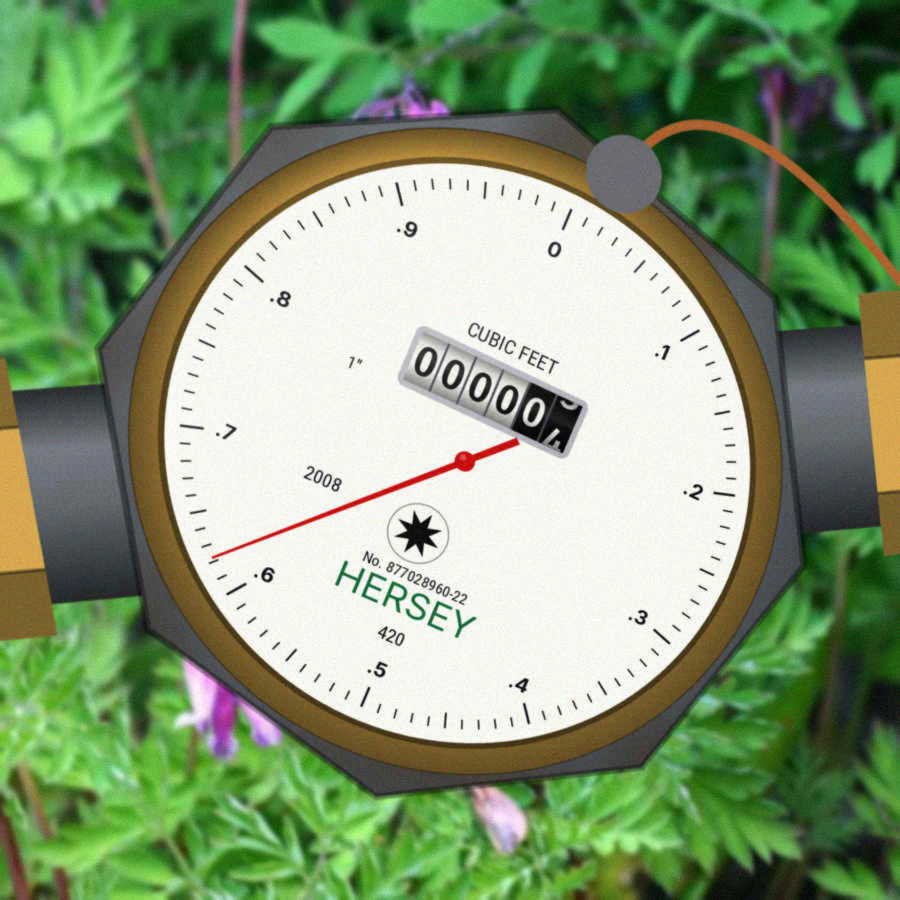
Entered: 3.62,ft³
